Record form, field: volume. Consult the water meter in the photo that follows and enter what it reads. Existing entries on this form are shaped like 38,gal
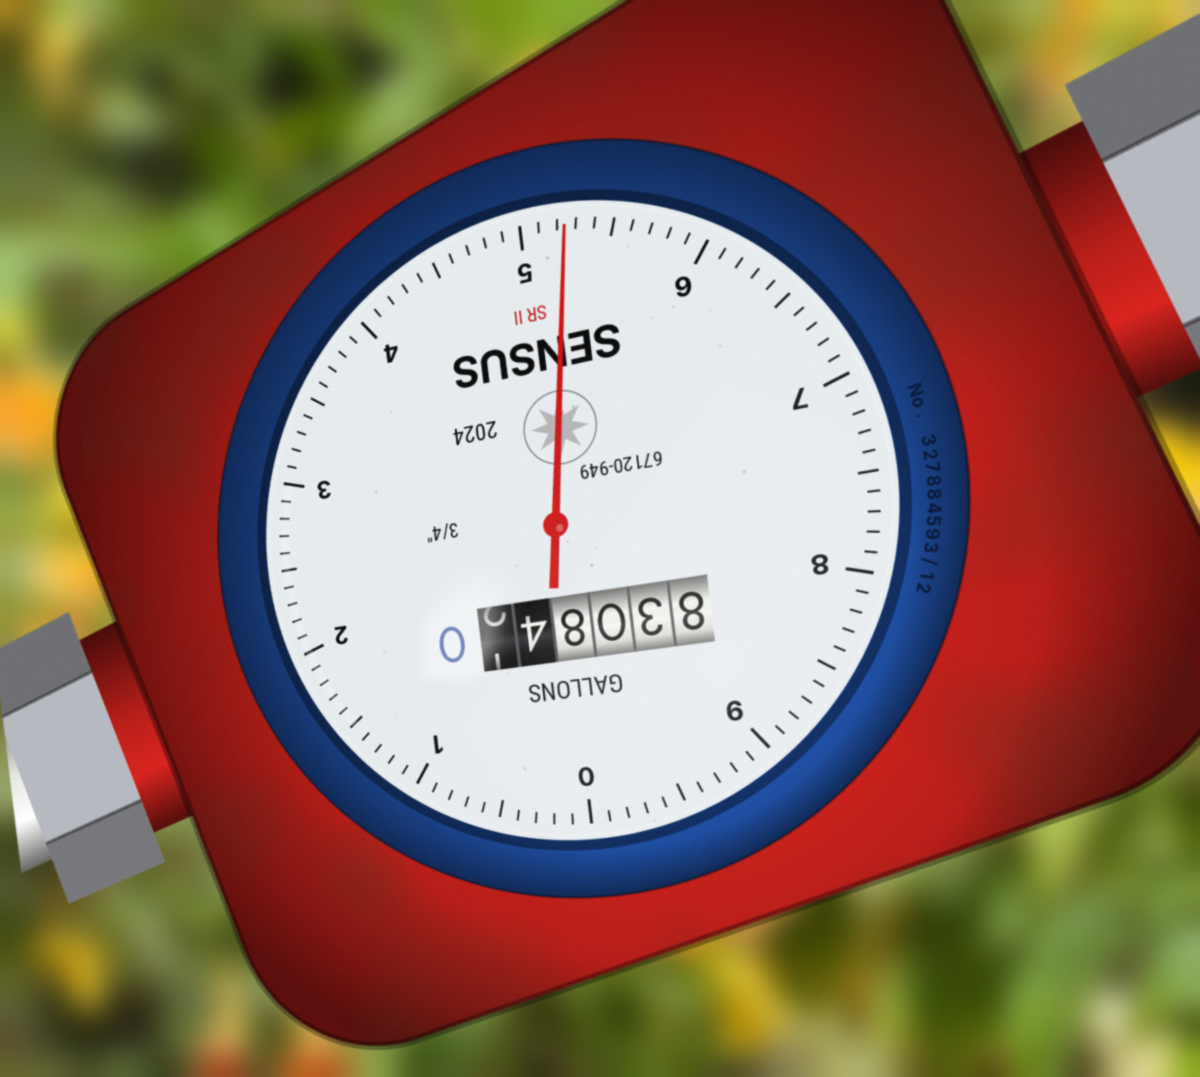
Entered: 8308415.2,gal
